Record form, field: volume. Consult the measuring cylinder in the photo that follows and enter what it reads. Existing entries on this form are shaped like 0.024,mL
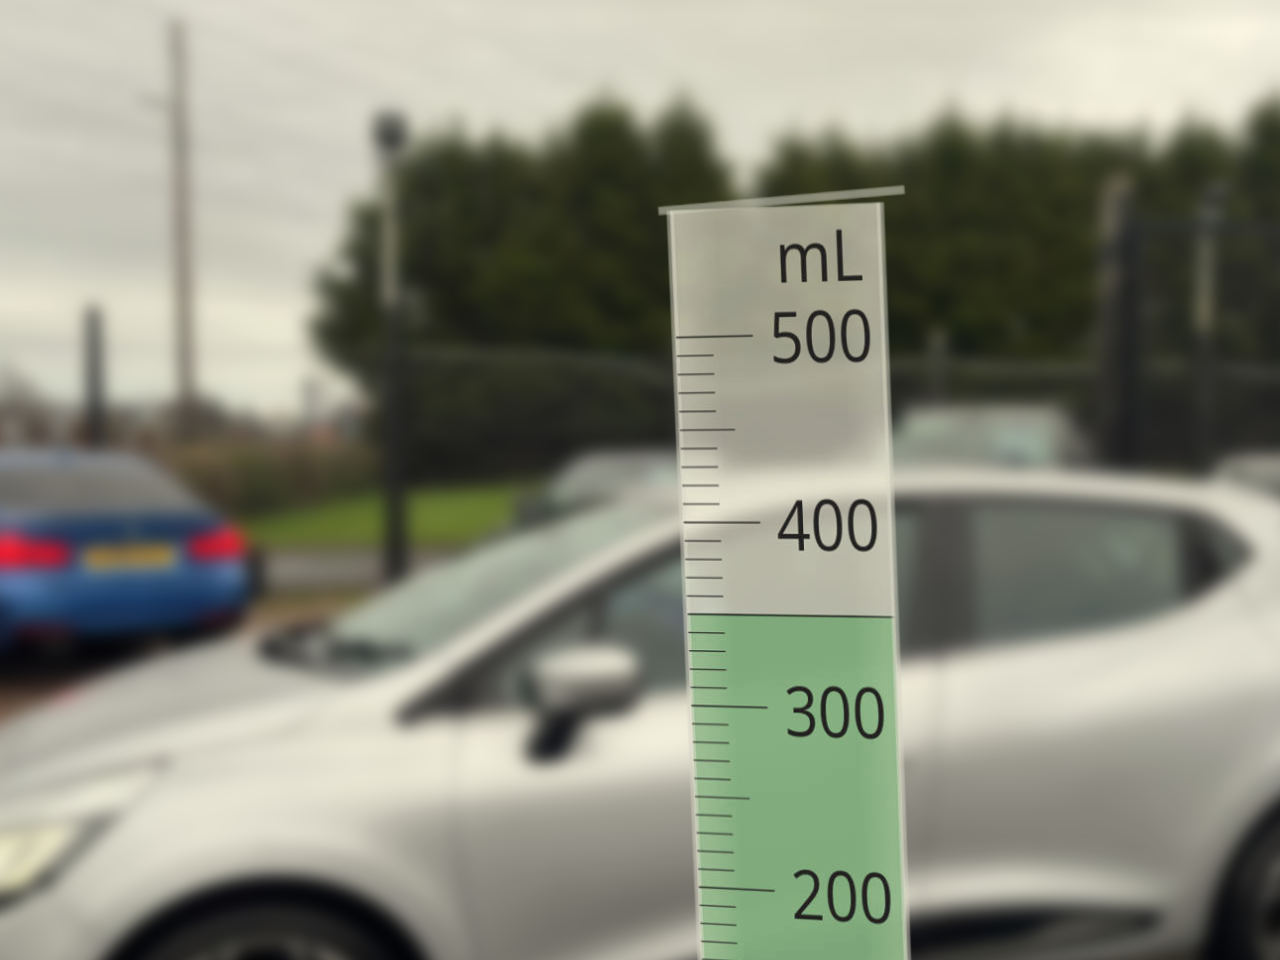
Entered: 350,mL
